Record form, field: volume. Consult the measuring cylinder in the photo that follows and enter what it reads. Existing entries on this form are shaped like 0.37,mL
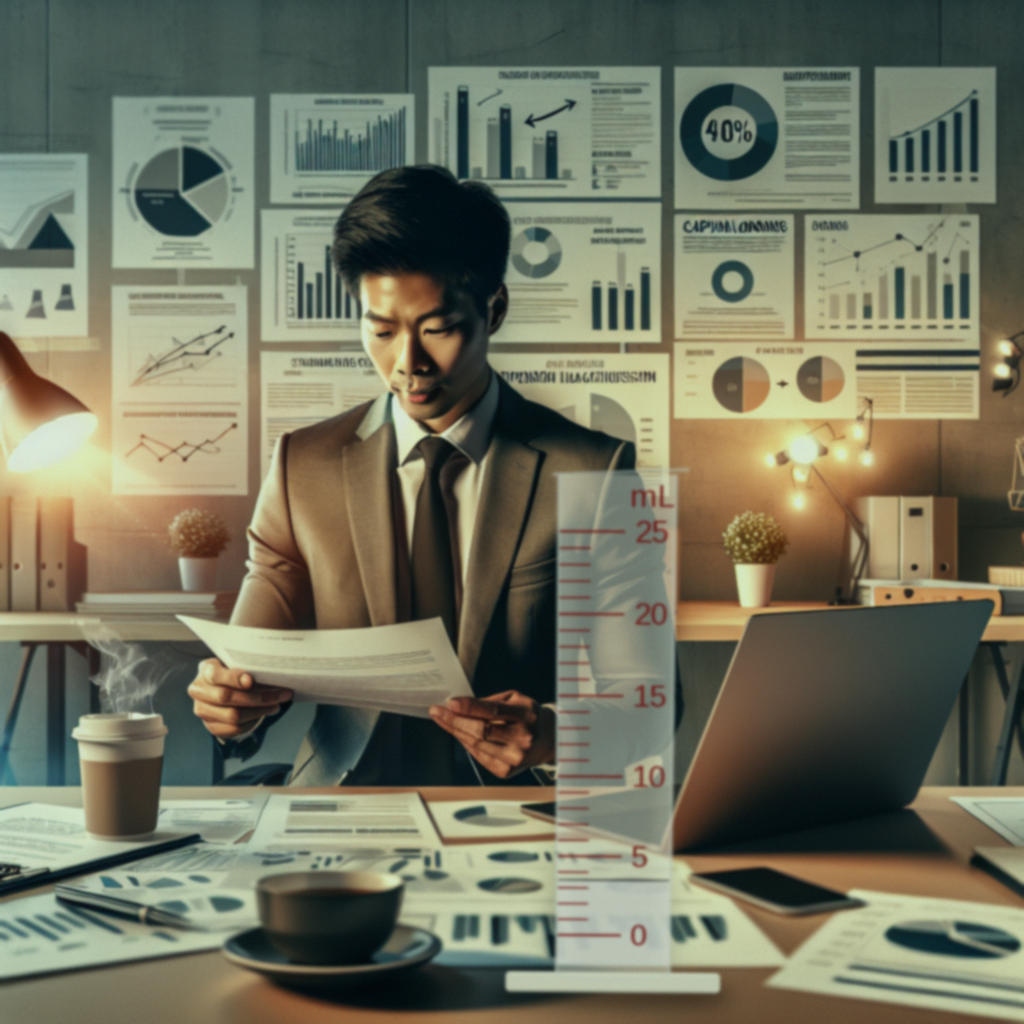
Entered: 3.5,mL
